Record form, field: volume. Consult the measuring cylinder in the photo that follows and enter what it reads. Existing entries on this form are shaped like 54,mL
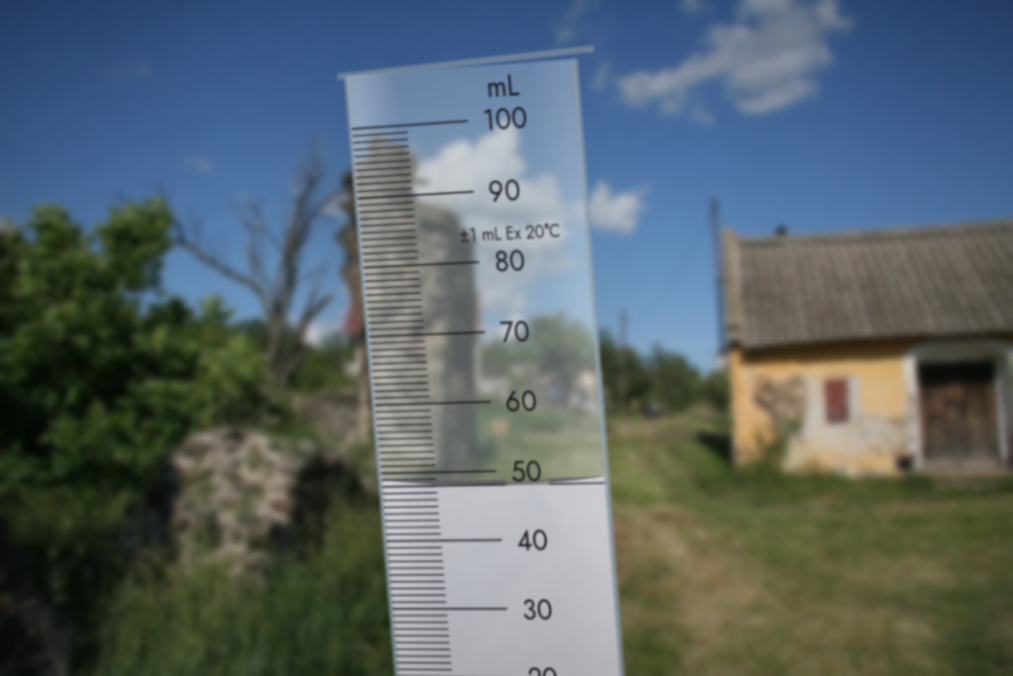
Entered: 48,mL
